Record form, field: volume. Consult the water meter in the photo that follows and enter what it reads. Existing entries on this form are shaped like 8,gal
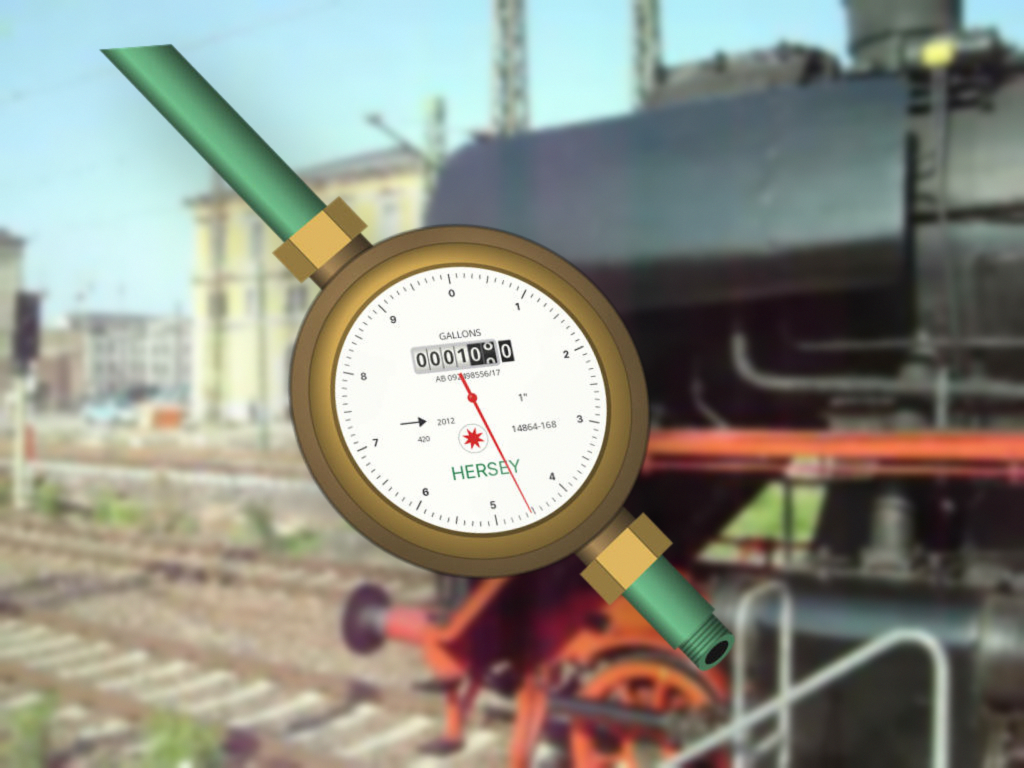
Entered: 1084.5,gal
